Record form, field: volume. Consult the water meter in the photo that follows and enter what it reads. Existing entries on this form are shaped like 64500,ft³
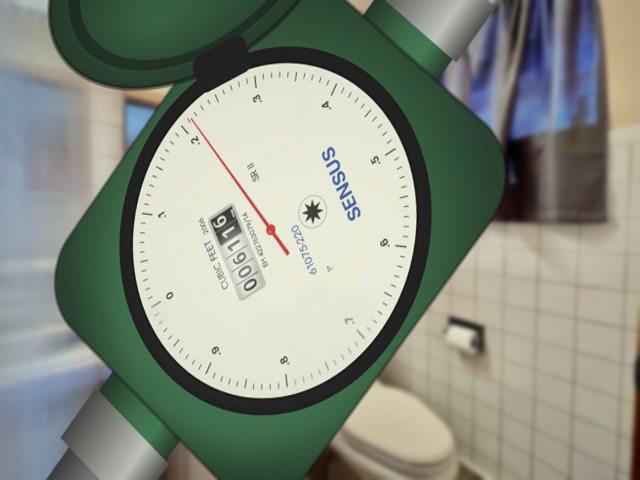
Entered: 6116.21,ft³
